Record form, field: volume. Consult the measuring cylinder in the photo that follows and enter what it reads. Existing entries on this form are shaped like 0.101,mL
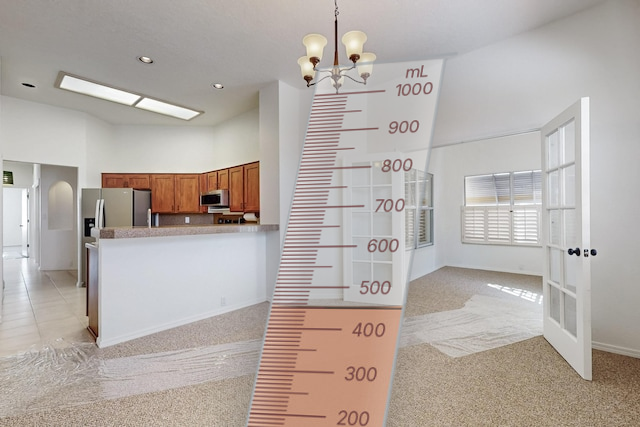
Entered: 450,mL
